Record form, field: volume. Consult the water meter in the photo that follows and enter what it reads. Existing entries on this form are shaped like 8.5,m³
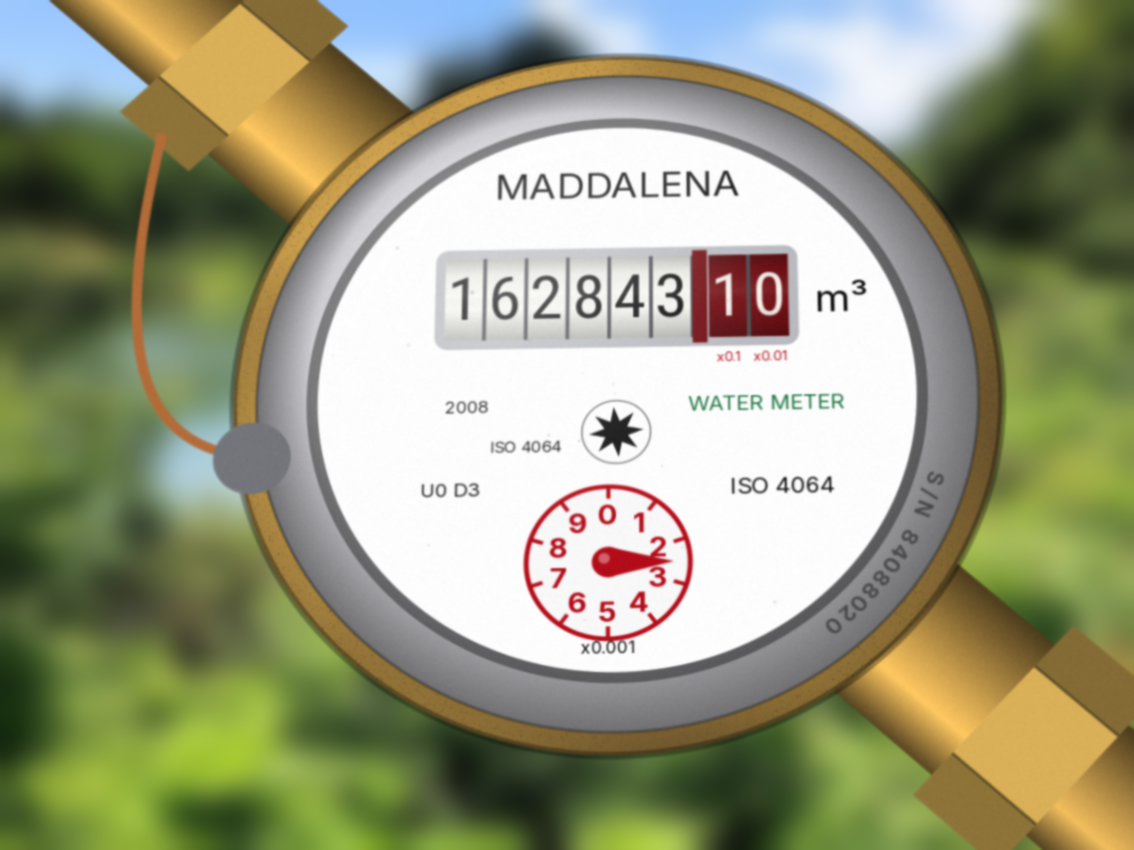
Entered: 162843.102,m³
